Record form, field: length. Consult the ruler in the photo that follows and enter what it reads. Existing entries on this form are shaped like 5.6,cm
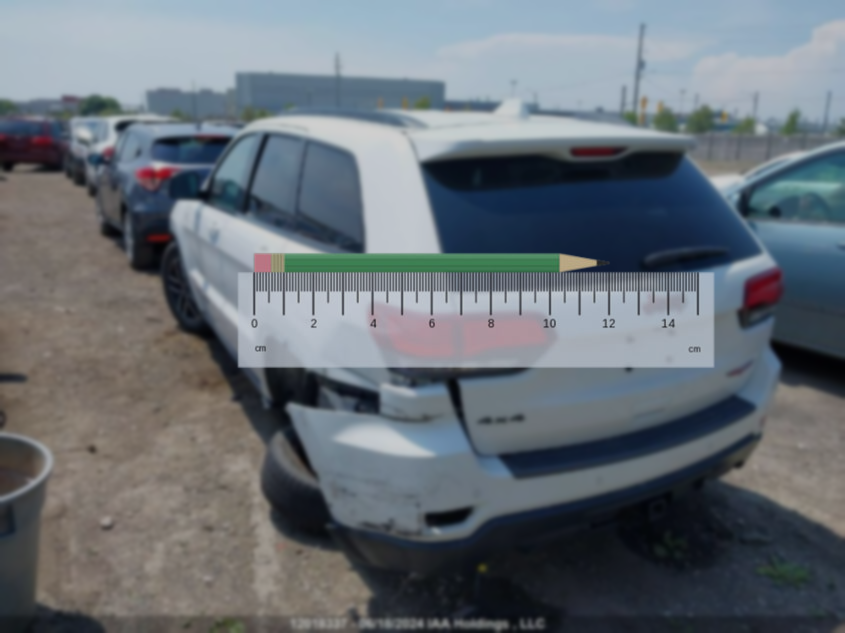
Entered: 12,cm
